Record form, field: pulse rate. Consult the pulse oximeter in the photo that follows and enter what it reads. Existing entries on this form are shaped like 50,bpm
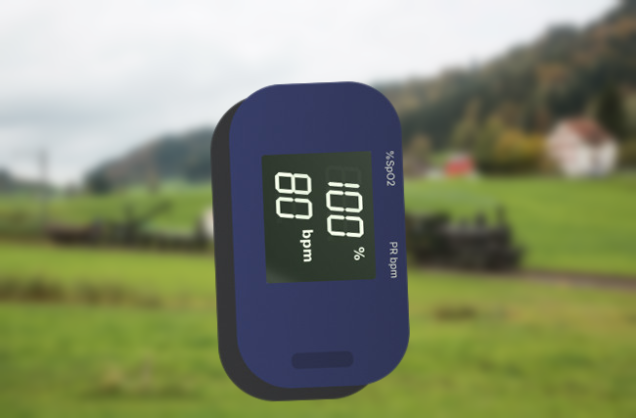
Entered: 80,bpm
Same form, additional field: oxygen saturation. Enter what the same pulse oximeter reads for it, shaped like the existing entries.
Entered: 100,%
